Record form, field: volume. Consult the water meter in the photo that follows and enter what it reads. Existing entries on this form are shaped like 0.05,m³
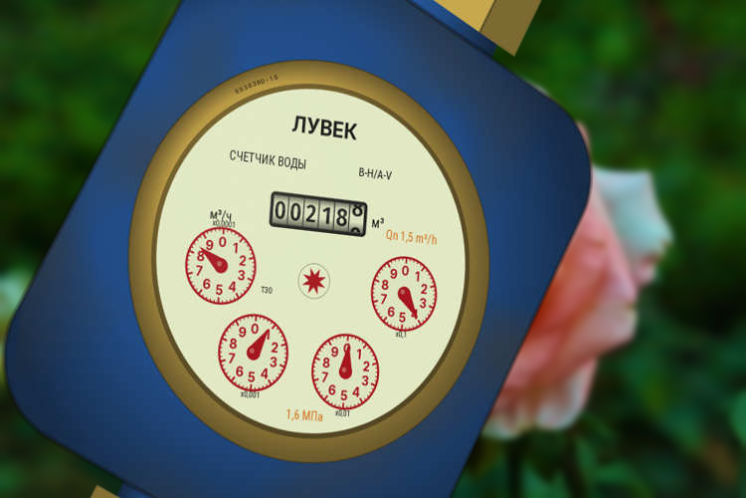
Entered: 2188.4008,m³
